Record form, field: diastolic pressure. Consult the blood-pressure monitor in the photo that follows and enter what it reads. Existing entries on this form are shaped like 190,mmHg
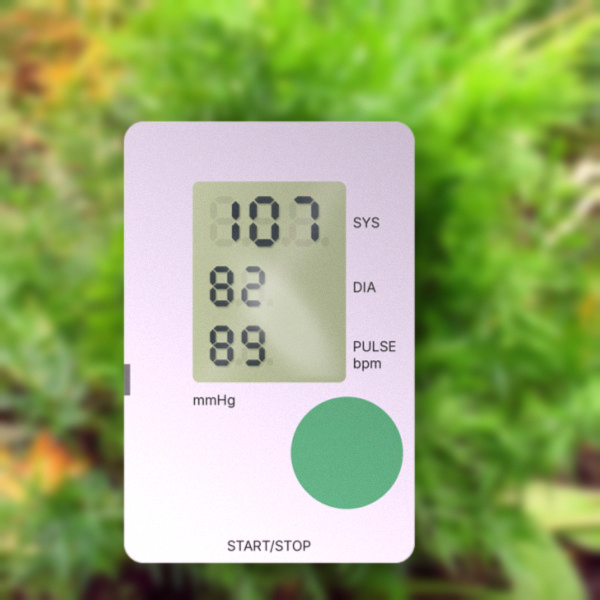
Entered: 82,mmHg
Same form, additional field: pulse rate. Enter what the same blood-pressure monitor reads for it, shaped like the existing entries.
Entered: 89,bpm
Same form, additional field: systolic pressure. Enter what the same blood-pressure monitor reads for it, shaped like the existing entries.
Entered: 107,mmHg
